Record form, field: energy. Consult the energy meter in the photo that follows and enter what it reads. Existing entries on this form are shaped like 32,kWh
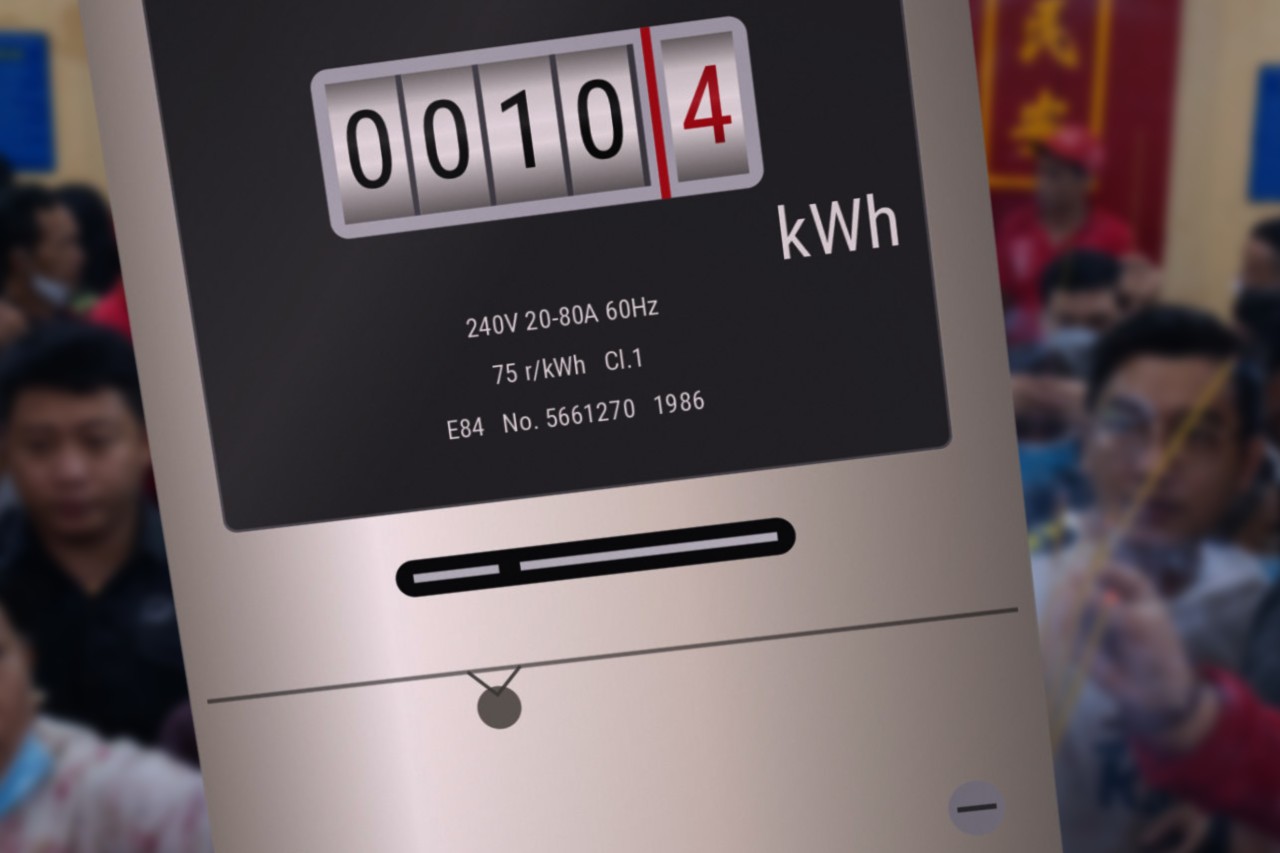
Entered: 10.4,kWh
